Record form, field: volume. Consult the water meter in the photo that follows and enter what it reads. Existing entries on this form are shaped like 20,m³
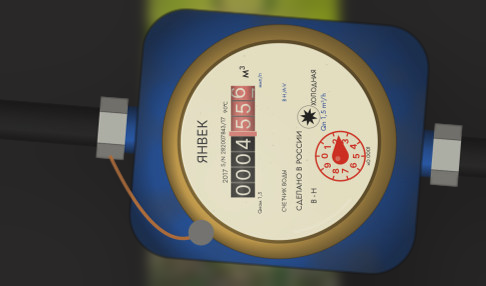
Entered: 4.5562,m³
